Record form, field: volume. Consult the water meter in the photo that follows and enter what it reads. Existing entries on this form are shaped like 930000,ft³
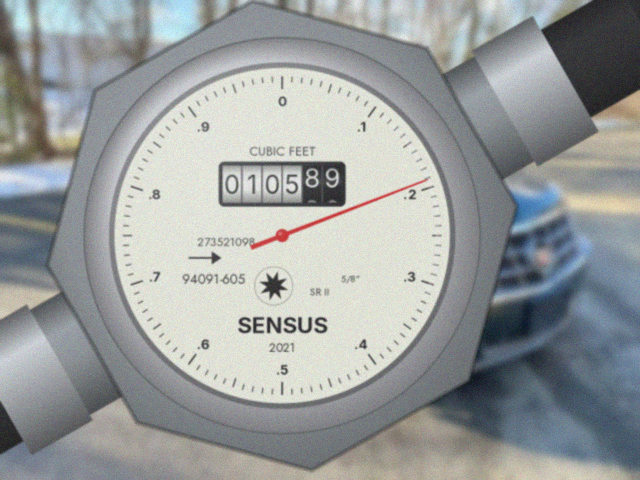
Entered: 10589.19,ft³
